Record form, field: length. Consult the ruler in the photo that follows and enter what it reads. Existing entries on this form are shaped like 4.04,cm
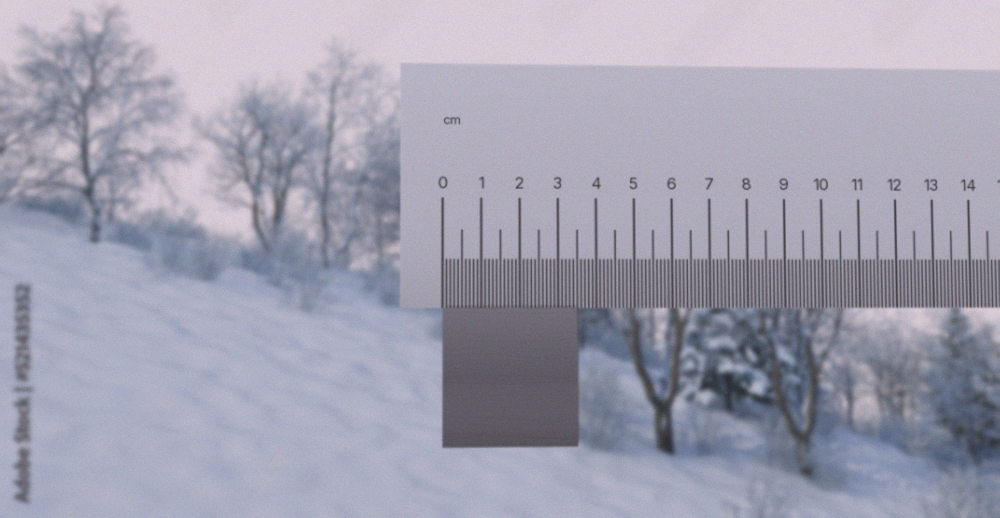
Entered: 3.5,cm
